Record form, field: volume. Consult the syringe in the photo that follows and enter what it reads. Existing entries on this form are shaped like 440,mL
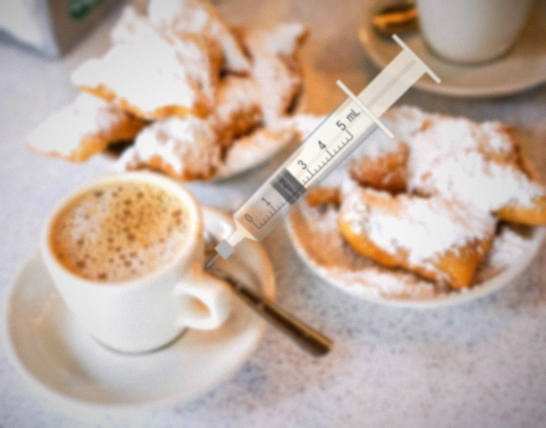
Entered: 1.6,mL
